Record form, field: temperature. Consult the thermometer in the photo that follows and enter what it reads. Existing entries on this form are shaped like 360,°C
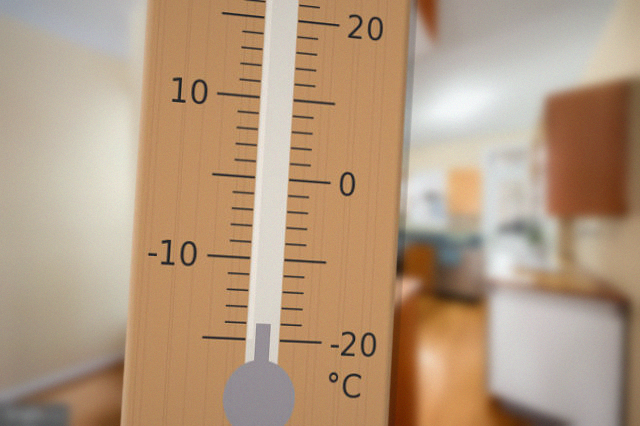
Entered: -18,°C
